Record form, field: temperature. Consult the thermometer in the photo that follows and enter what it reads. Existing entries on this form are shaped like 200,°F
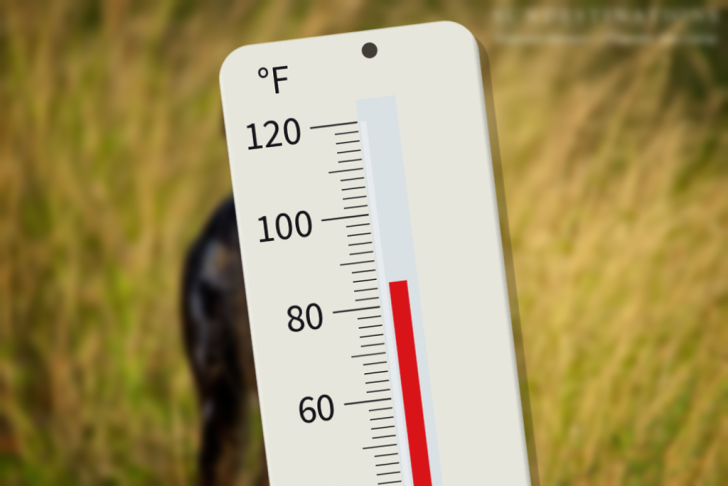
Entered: 85,°F
